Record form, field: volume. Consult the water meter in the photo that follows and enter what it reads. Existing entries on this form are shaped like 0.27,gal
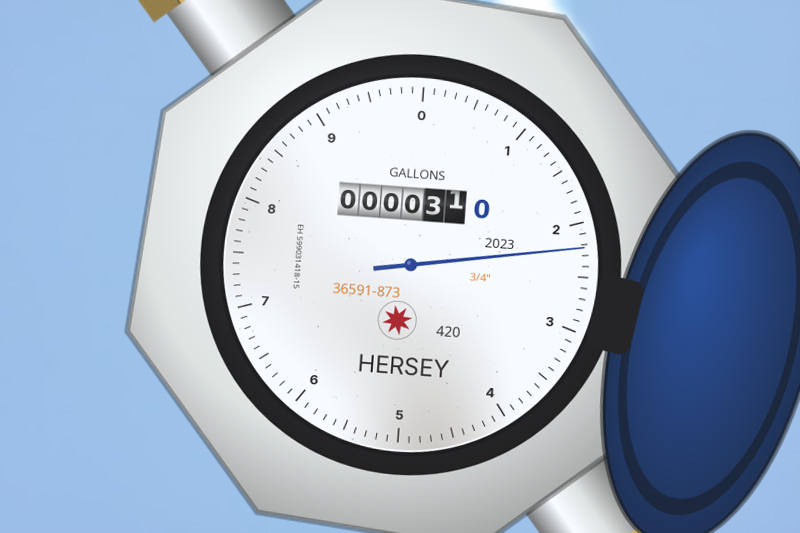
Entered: 312.2,gal
